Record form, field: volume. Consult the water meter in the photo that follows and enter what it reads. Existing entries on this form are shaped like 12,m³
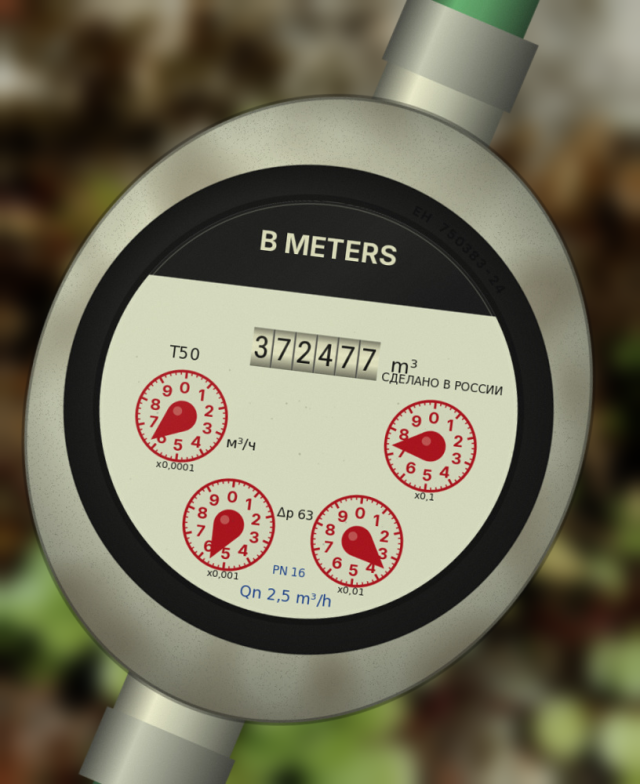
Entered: 372477.7356,m³
